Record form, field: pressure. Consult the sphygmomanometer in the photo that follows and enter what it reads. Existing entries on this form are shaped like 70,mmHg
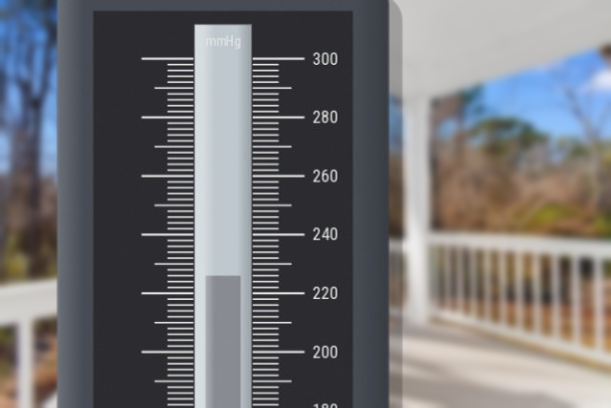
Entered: 226,mmHg
